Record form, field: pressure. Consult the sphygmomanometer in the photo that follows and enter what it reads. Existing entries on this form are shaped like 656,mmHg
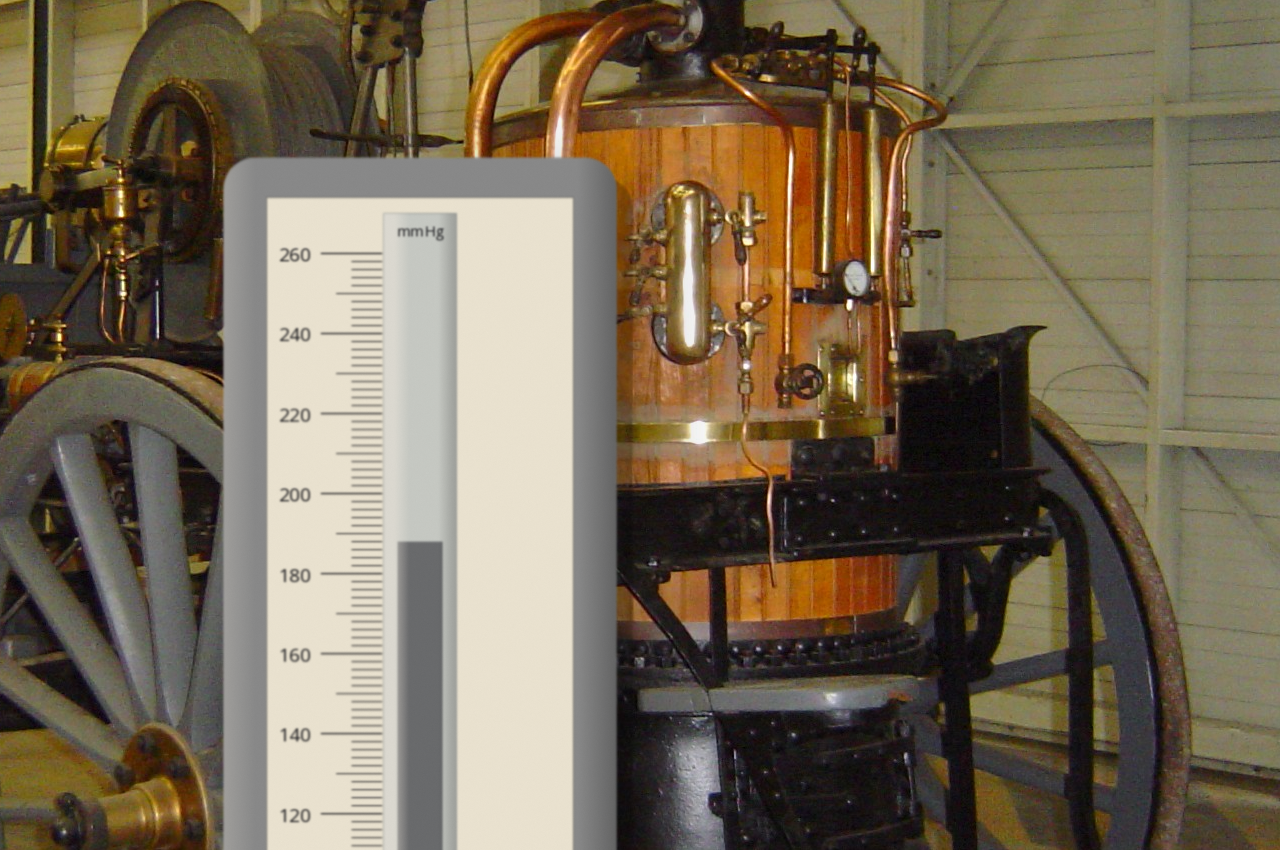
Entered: 188,mmHg
